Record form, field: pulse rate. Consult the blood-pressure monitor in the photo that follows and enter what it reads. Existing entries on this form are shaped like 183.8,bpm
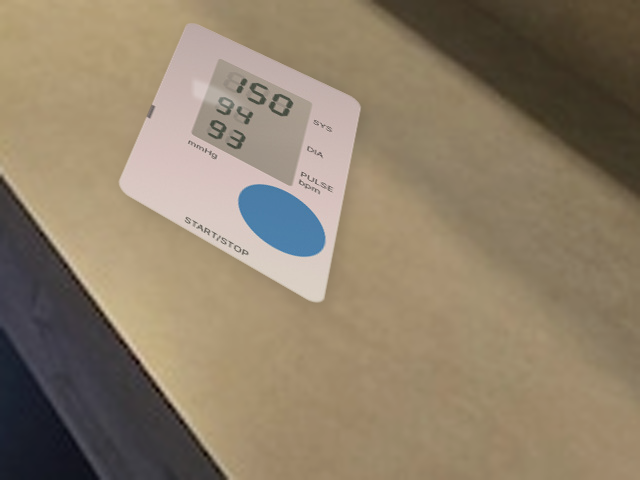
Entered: 93,bpm
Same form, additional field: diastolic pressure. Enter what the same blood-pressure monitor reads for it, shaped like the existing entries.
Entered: 94,mmHg
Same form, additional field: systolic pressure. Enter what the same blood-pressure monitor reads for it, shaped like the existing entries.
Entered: 150,mmHg
